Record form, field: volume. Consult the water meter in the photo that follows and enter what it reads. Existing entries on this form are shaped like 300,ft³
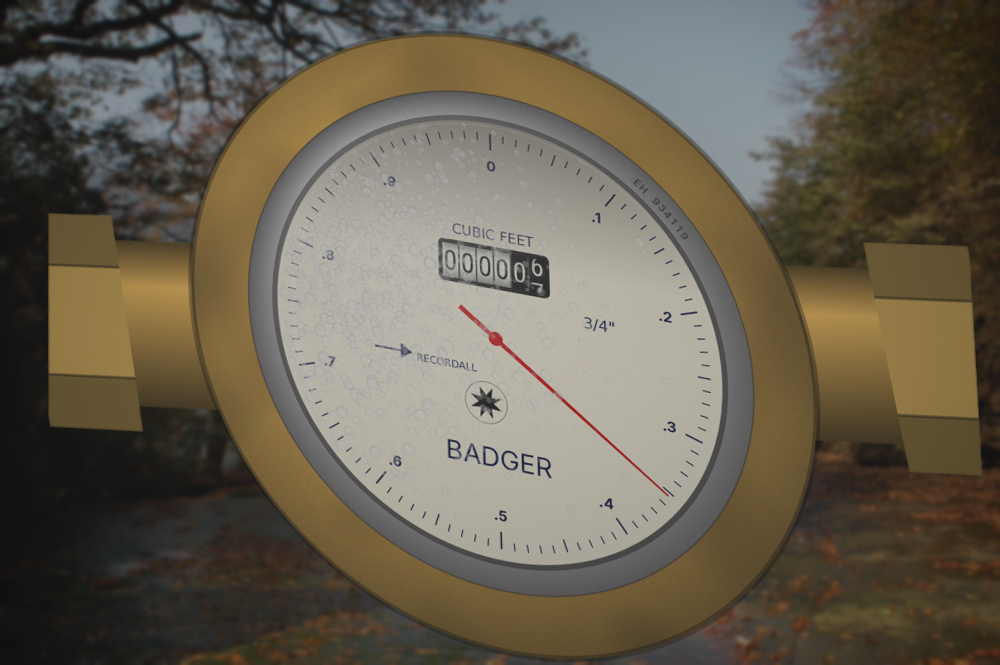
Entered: 6.35,ft³
